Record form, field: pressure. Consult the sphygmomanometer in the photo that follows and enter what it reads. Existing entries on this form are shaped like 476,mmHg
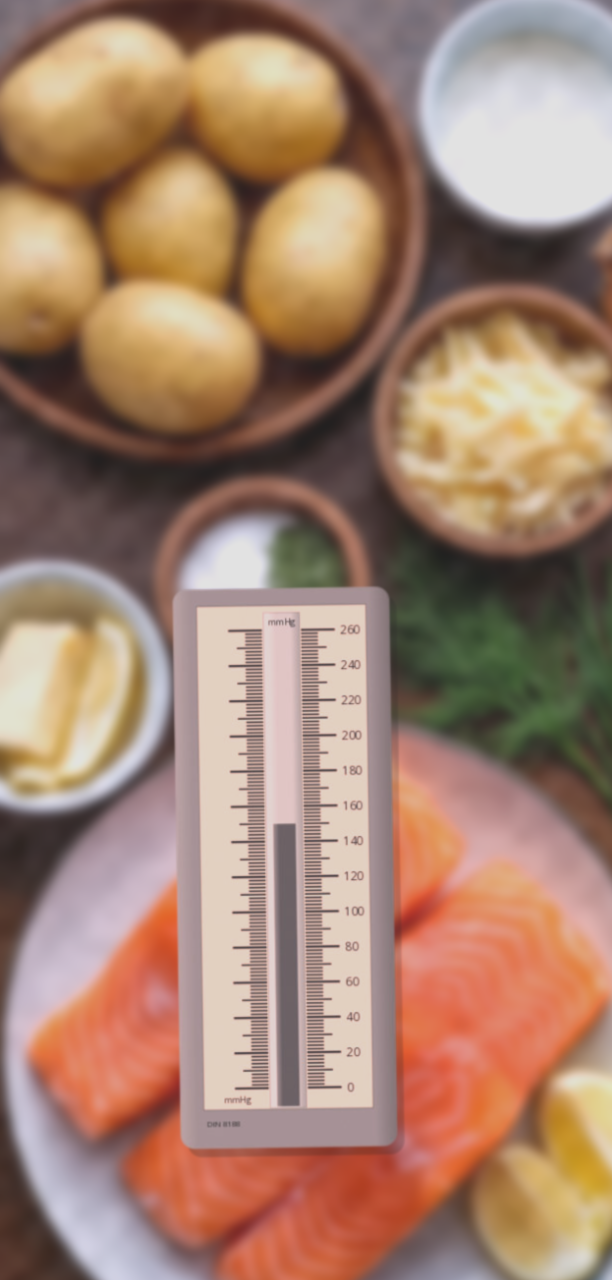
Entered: 150,mmHg
